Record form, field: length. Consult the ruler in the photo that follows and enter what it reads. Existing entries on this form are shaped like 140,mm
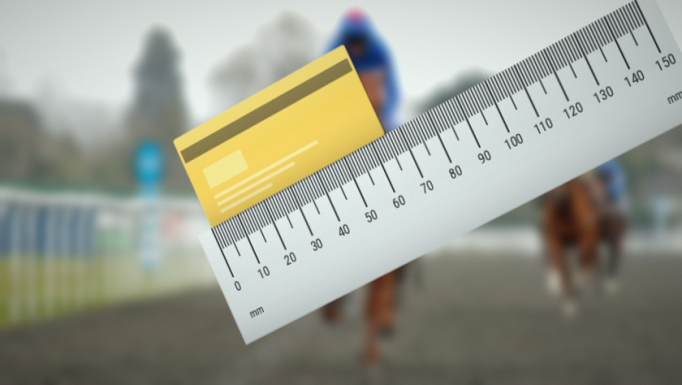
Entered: 65,mm
